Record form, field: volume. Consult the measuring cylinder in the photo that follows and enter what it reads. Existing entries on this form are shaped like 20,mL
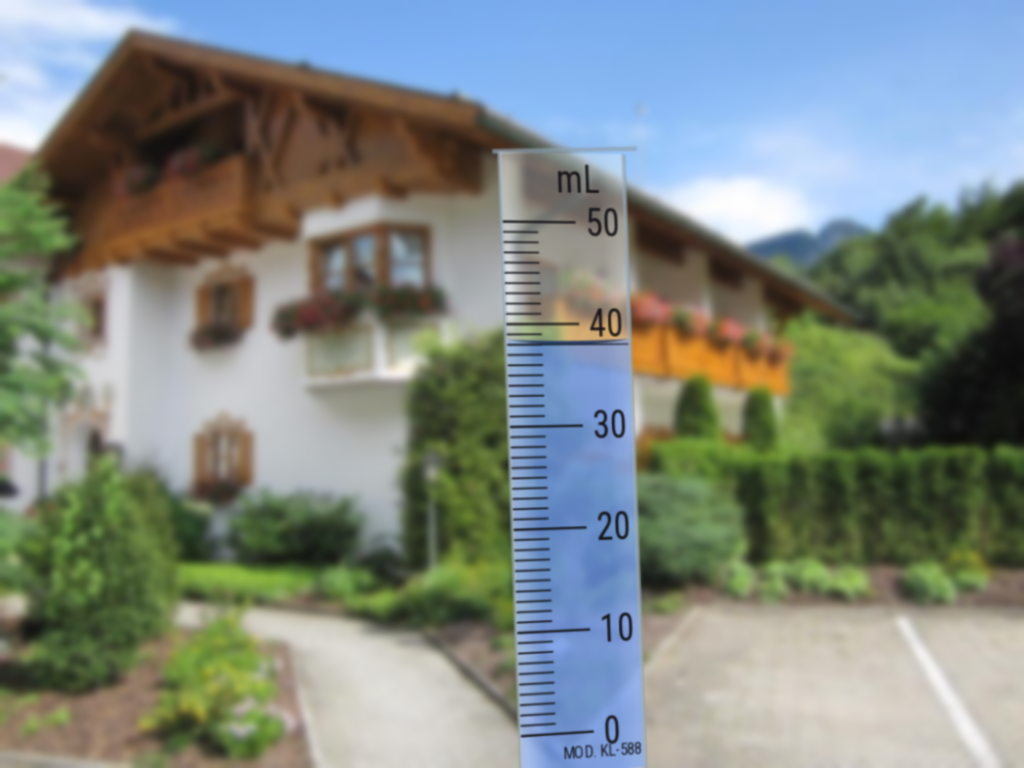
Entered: 38,mL
